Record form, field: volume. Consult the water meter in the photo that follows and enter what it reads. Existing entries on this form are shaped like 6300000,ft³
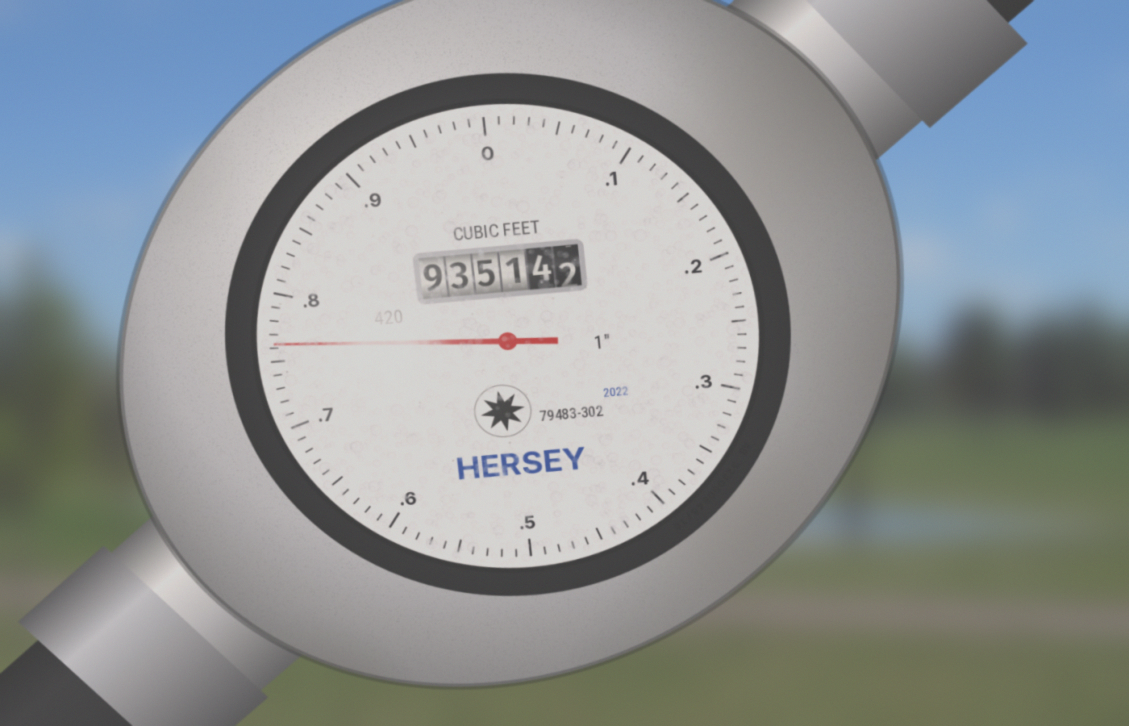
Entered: 935141.76,ft³
